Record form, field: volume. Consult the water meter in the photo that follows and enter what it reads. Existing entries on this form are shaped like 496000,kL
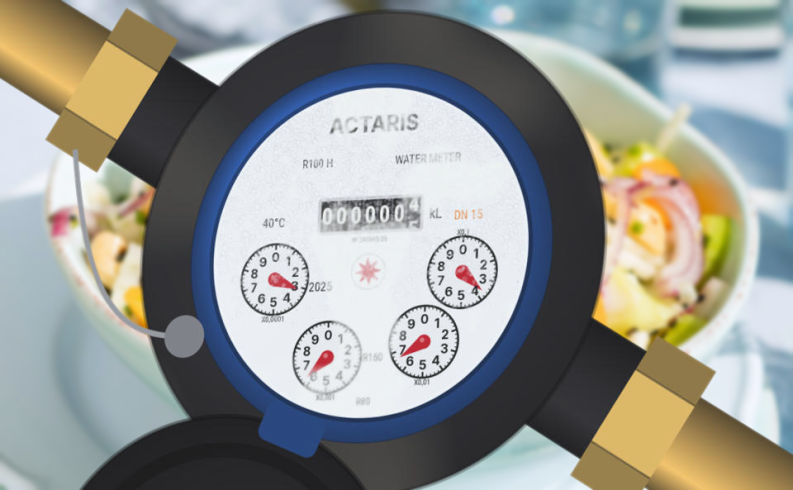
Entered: 4.3663,kL
